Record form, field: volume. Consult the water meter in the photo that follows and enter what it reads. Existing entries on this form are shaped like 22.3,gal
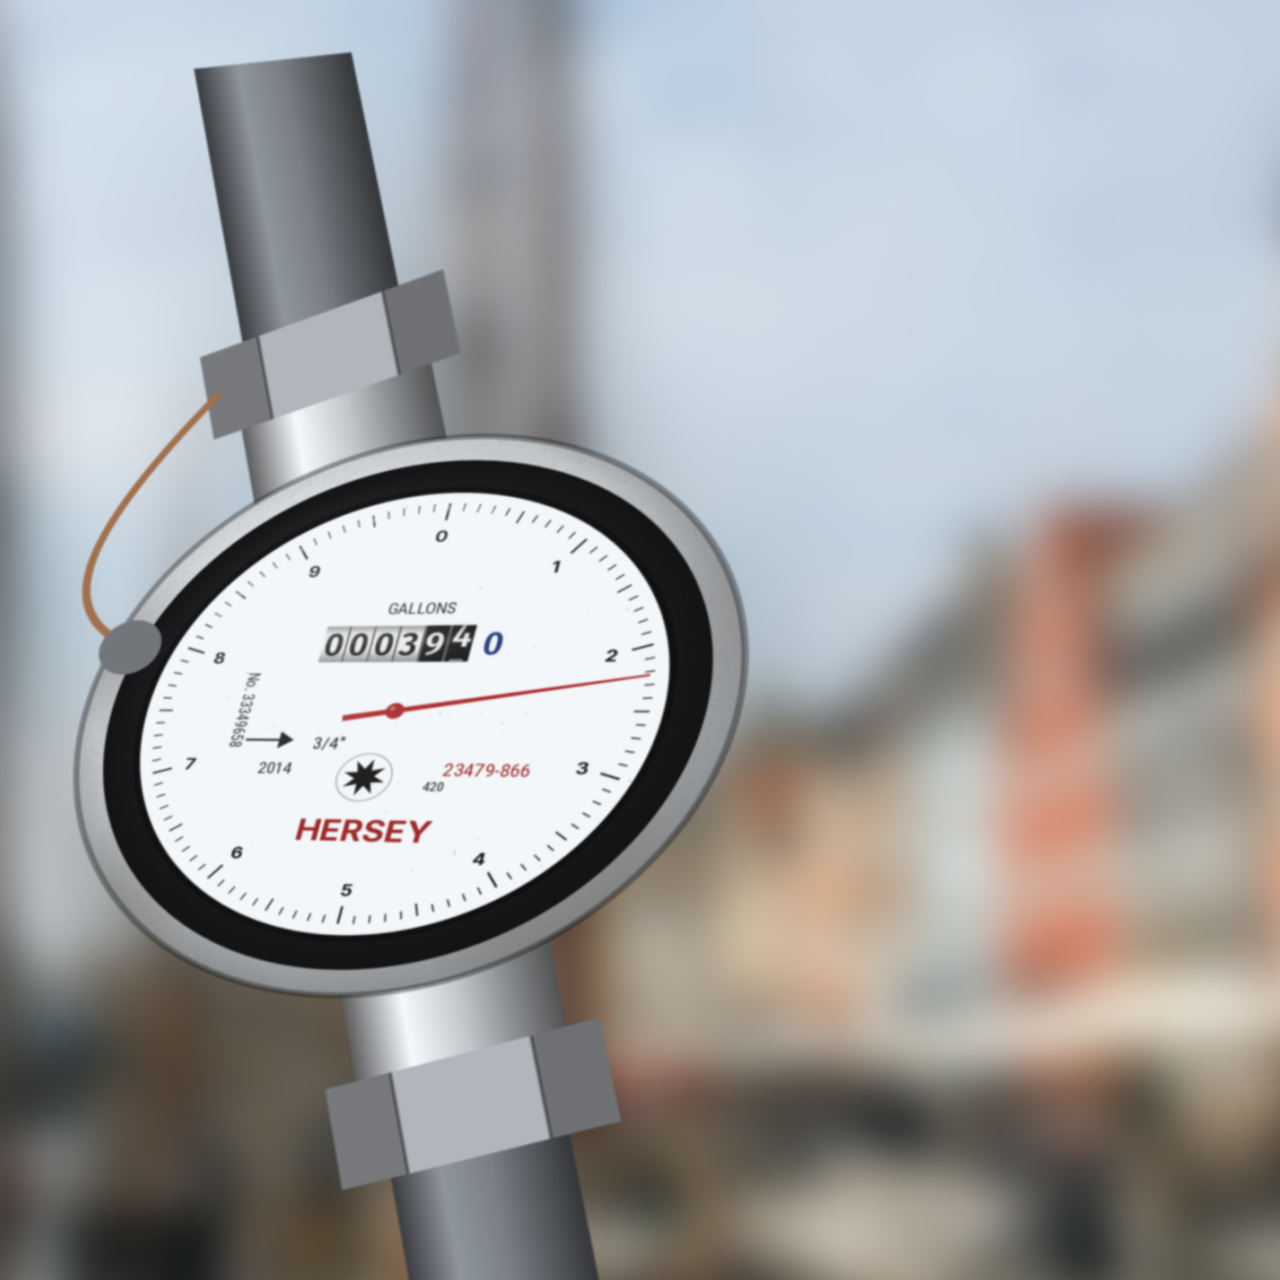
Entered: 3942.2,gal
